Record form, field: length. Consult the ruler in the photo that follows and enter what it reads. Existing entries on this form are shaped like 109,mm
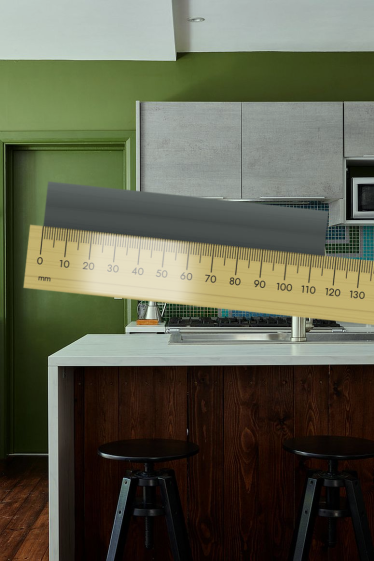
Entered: 115,mm
